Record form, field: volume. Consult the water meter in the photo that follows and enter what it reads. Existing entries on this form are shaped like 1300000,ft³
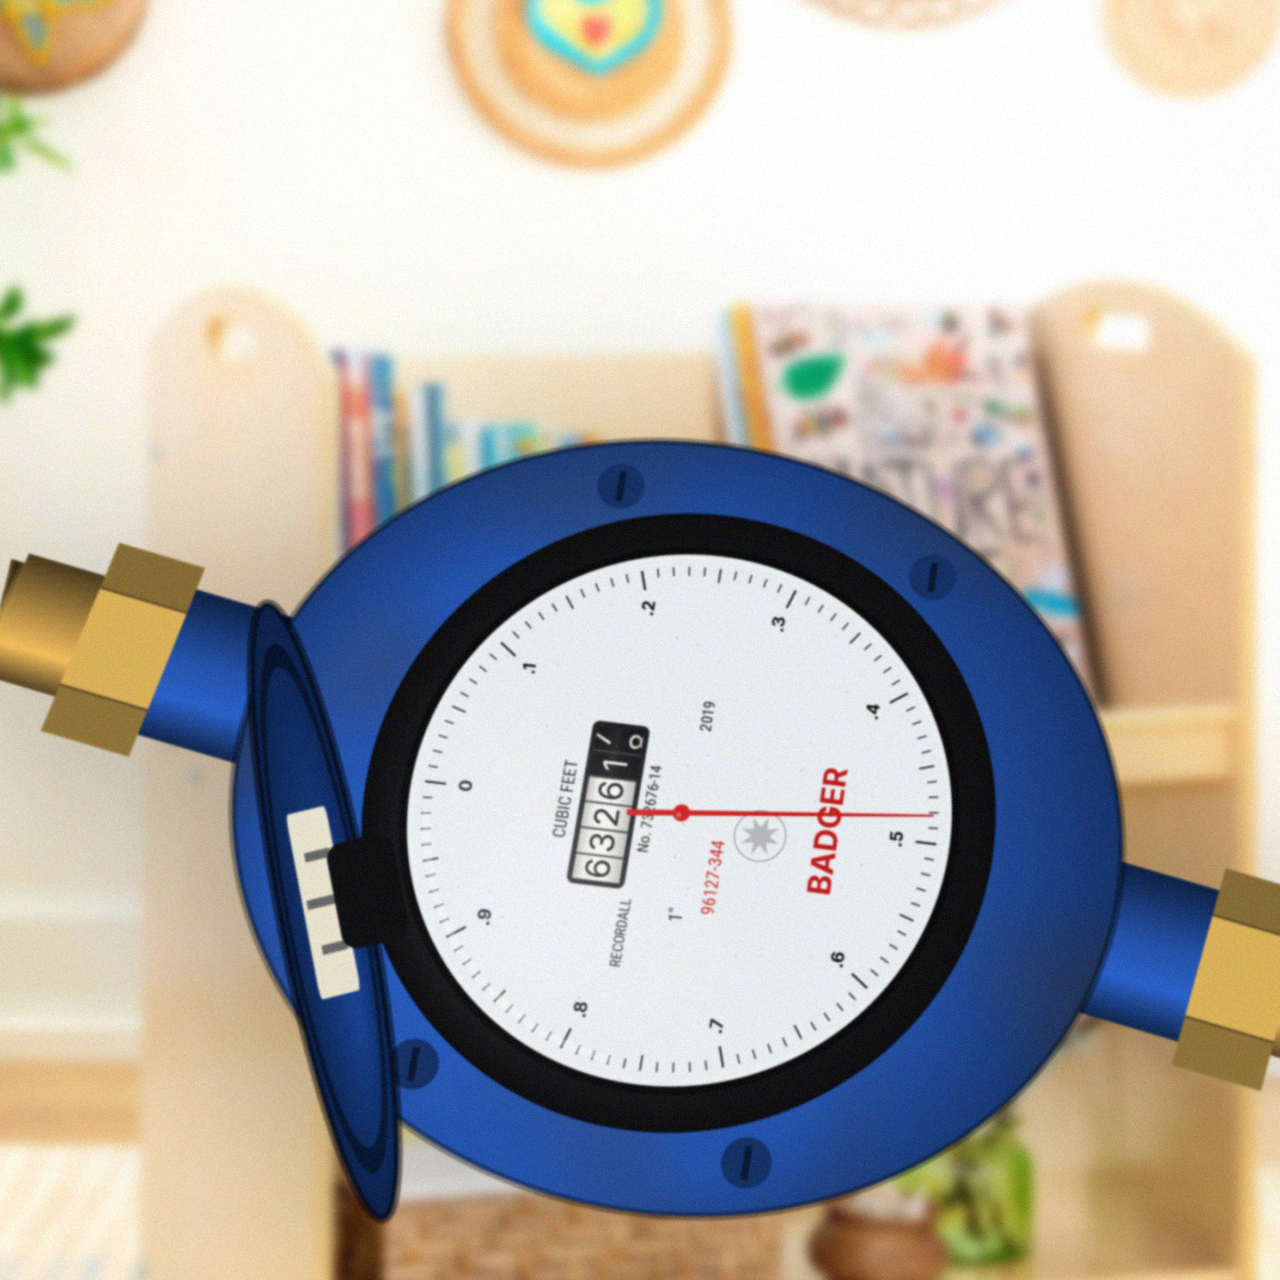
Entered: 632617.48,ft³
